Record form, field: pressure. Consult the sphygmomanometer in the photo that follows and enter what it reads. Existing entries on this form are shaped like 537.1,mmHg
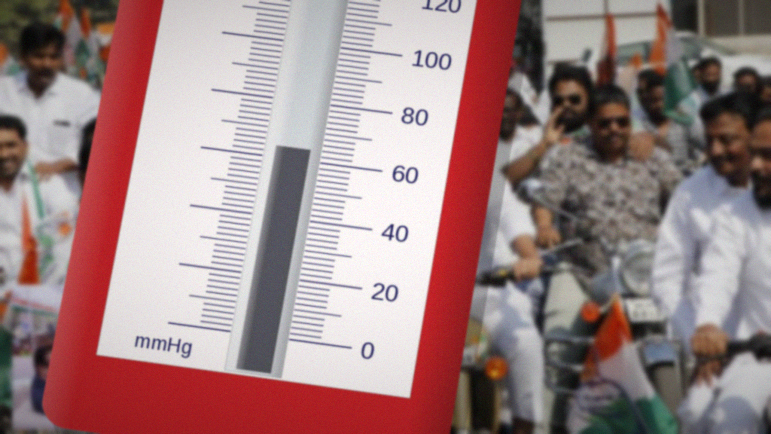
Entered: 64,mmHg
